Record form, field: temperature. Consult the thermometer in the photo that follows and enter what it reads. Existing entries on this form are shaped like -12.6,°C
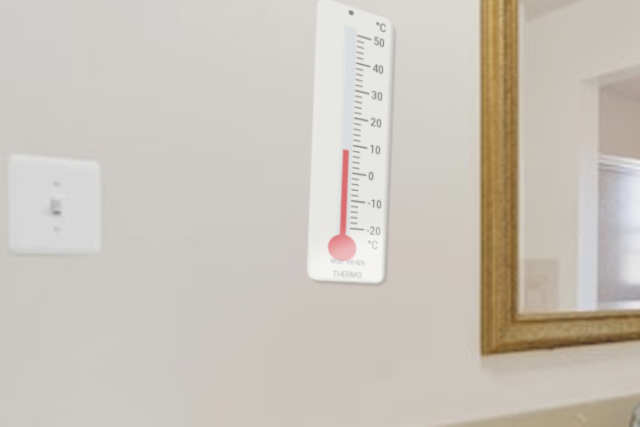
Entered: 8,°C
